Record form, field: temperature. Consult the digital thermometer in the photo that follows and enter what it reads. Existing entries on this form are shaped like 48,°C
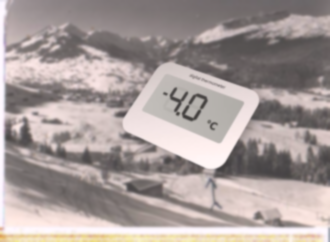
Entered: -4.0,°C
